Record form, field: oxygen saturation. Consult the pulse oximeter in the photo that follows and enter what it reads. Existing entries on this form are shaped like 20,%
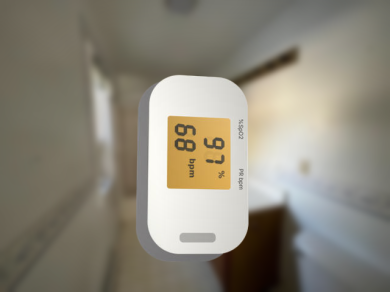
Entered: 97,%
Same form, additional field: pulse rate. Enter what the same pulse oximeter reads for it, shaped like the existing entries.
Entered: 68,bpm
